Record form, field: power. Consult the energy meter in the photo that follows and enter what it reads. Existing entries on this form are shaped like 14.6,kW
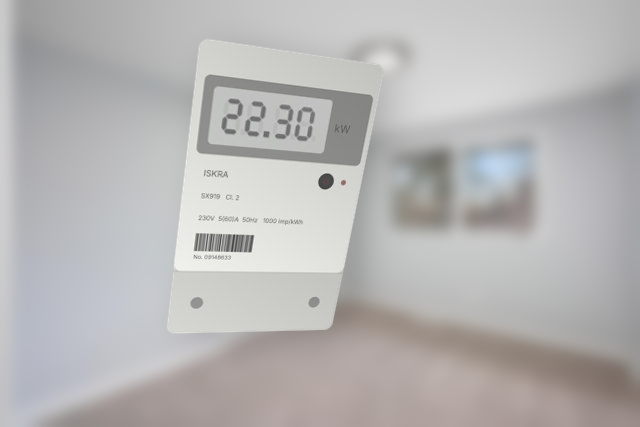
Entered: 22.30,kW
